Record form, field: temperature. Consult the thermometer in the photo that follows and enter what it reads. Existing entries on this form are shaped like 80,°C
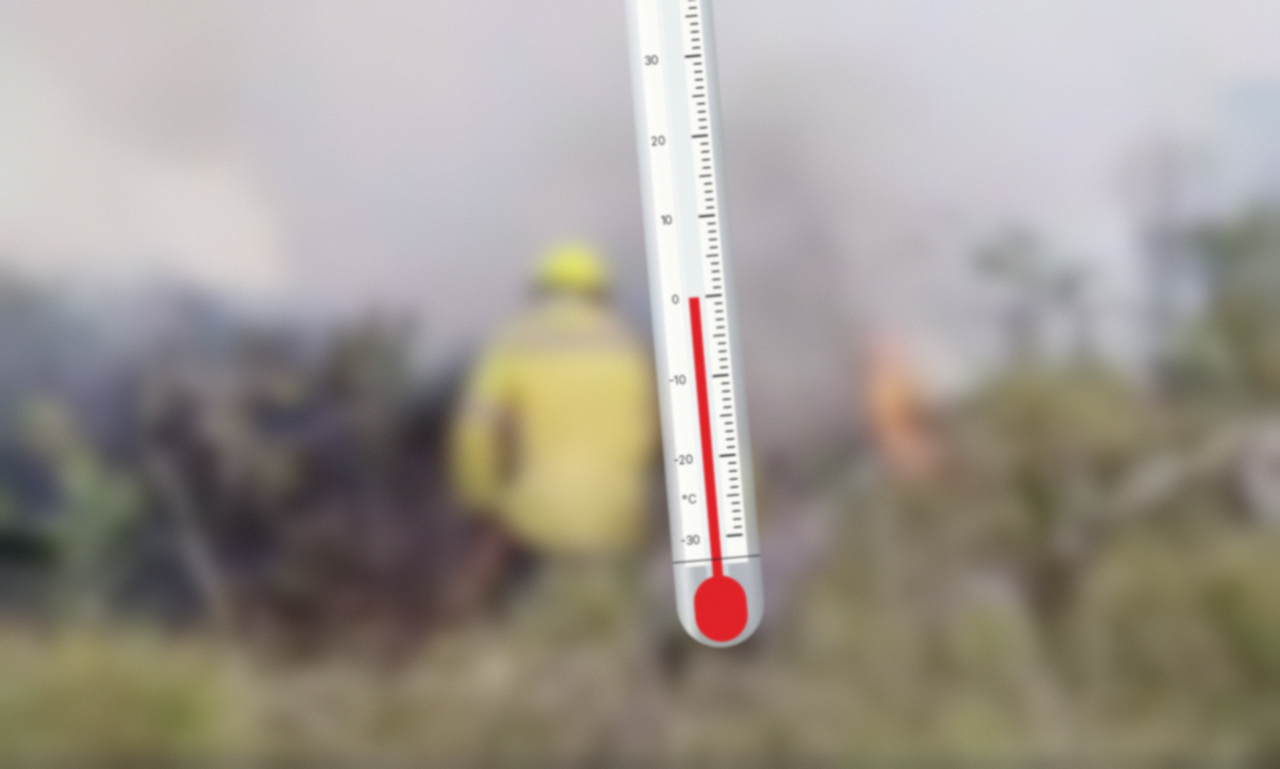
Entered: 0,°C
